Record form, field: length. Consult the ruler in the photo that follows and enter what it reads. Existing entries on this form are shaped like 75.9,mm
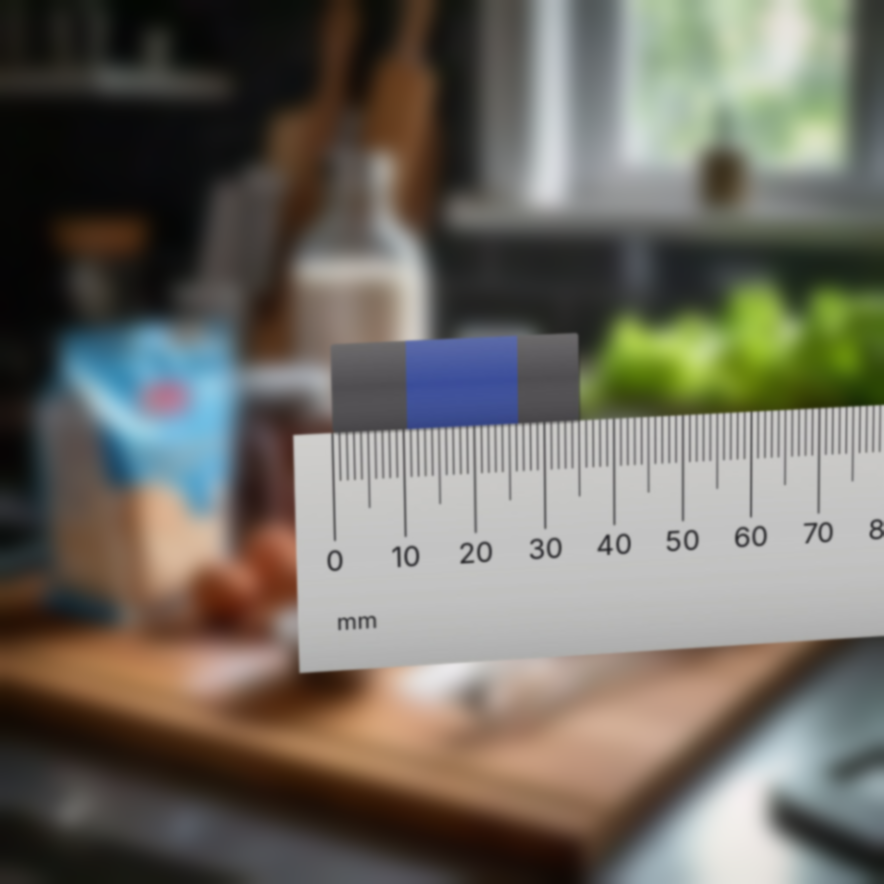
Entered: 35,mm
